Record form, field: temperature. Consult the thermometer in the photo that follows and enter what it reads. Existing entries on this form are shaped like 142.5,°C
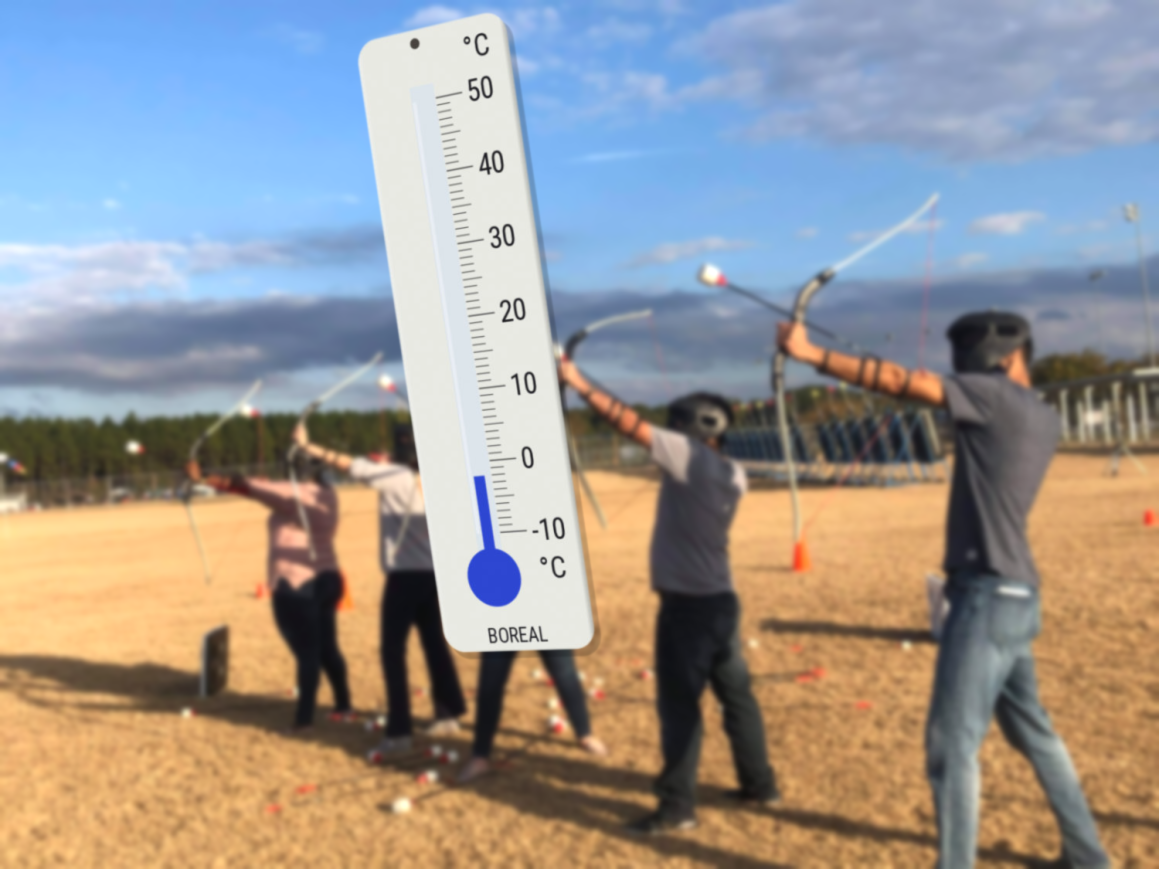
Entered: -2,°C
